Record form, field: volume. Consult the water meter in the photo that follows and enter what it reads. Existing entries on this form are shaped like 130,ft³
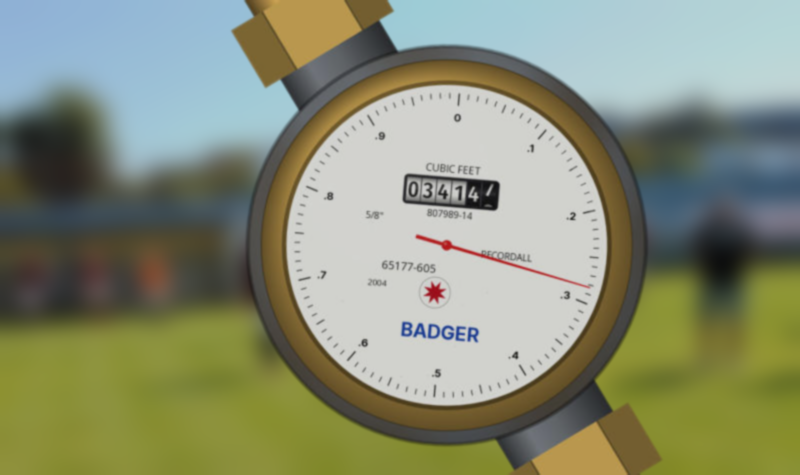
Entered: 34147.28,ft³
